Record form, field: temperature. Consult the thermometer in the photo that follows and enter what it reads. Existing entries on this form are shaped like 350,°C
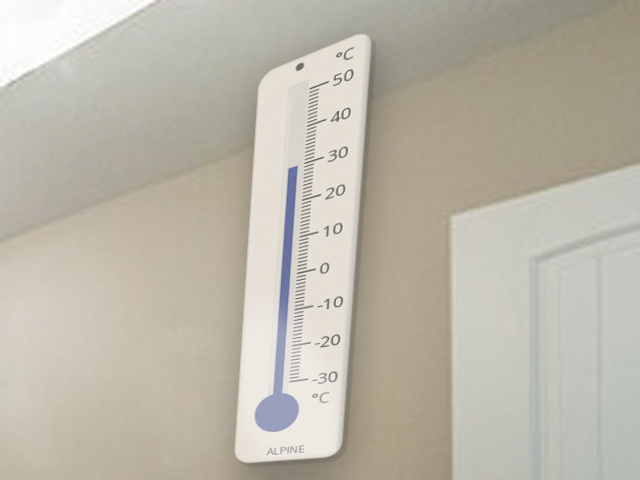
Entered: 30,°C
